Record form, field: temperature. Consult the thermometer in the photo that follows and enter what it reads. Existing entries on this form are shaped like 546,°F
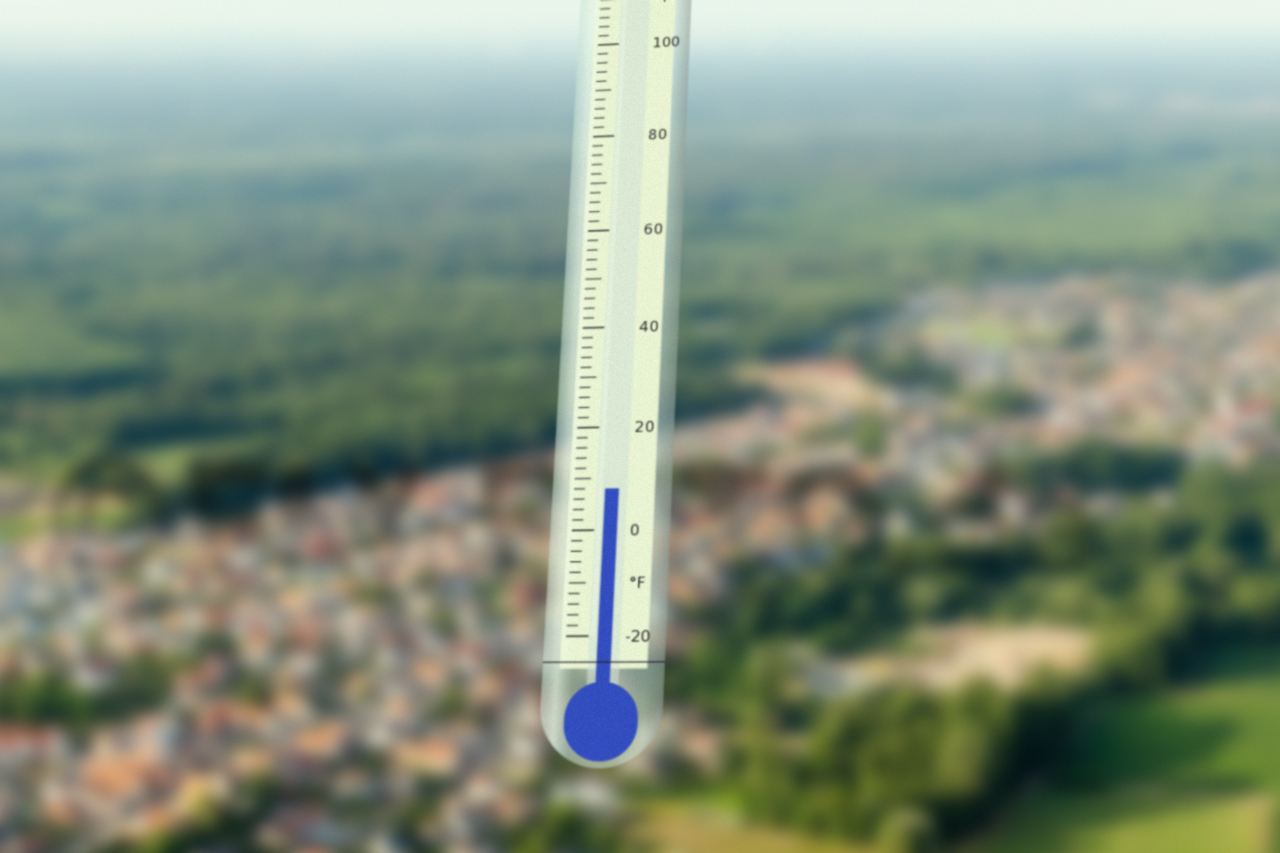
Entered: 8,°F
